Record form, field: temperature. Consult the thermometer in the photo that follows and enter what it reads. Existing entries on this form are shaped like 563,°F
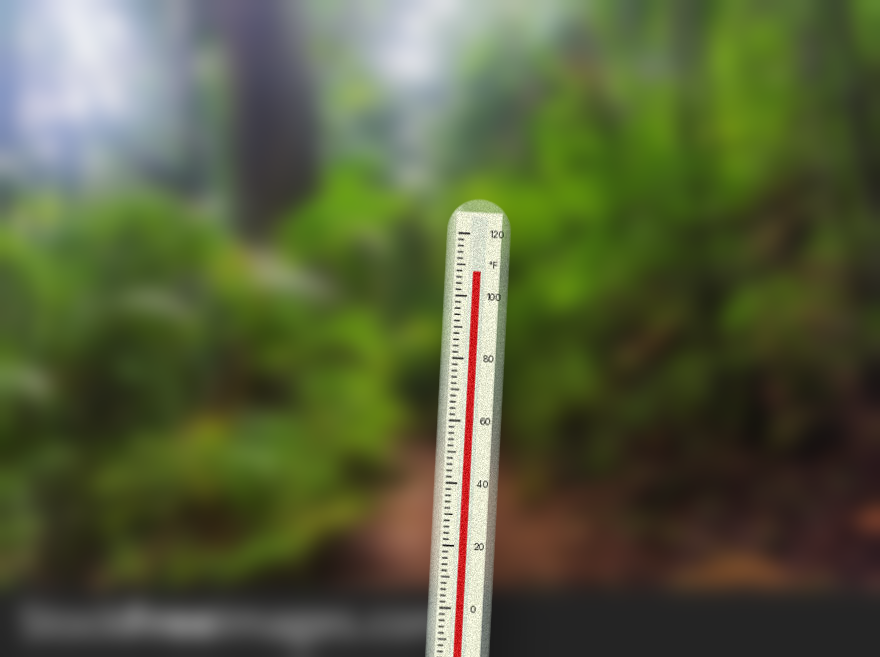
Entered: 108,°F
